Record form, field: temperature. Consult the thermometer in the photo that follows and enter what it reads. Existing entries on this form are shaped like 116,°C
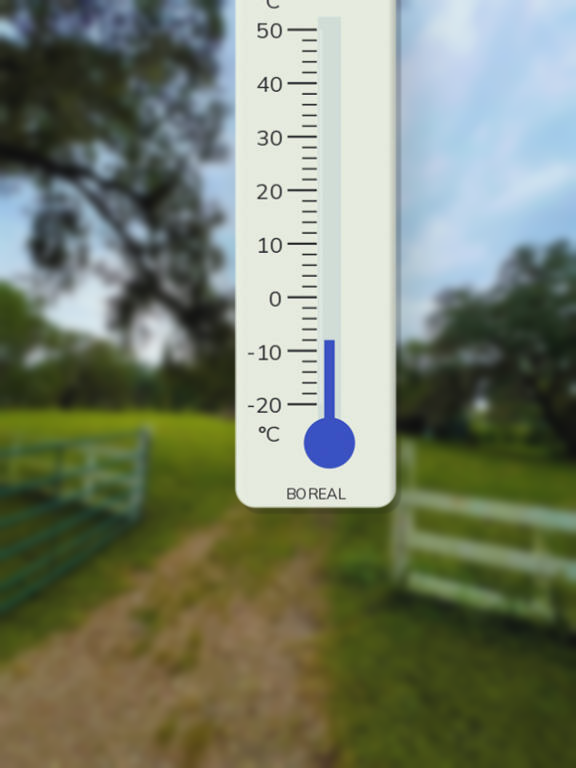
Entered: -8,°C
